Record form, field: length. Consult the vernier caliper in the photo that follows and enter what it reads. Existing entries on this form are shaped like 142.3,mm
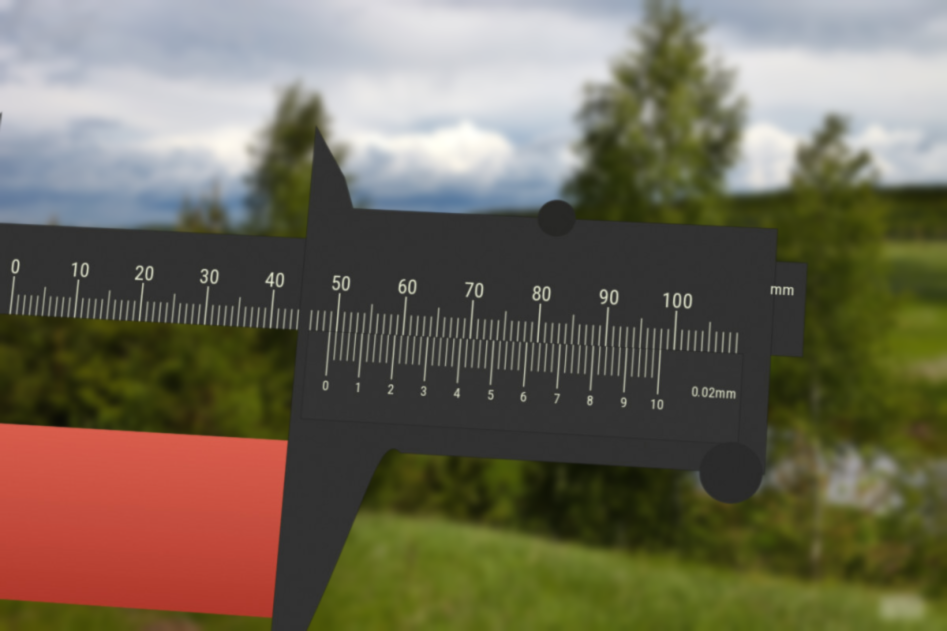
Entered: 49.0,mm
